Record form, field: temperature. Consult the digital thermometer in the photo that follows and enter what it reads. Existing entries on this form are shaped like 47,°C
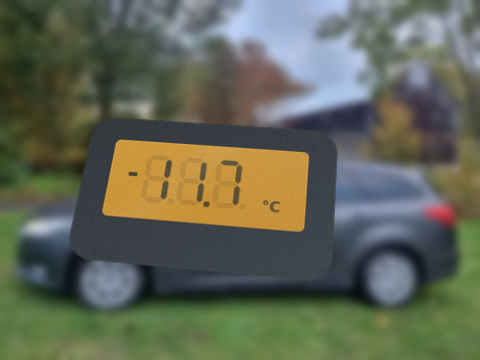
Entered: -11.7,°C
